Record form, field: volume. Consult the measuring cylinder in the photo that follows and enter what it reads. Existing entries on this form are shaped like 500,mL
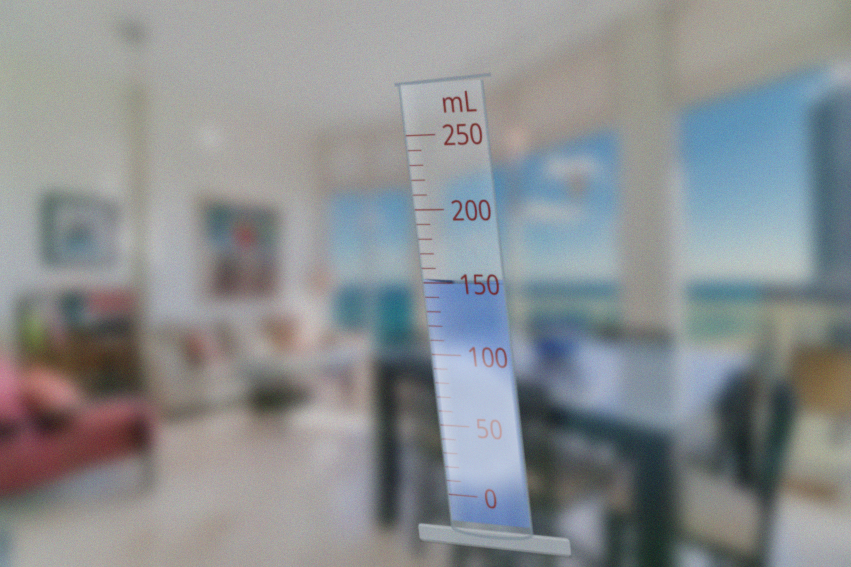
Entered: 150,mL
